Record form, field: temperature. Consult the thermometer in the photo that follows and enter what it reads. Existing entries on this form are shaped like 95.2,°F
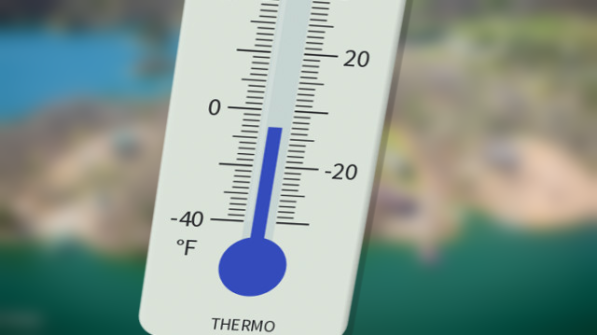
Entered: -6,°F
